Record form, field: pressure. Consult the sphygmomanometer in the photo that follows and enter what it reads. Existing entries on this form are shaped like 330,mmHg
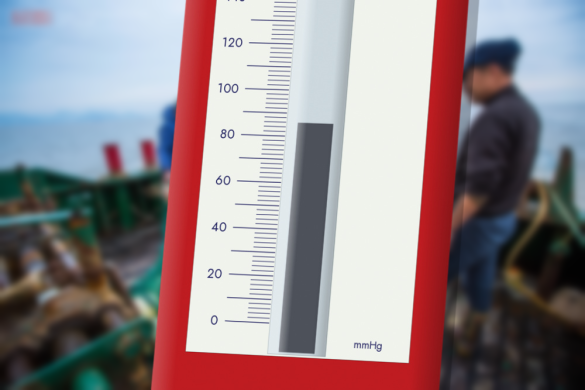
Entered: 86,mmHg
